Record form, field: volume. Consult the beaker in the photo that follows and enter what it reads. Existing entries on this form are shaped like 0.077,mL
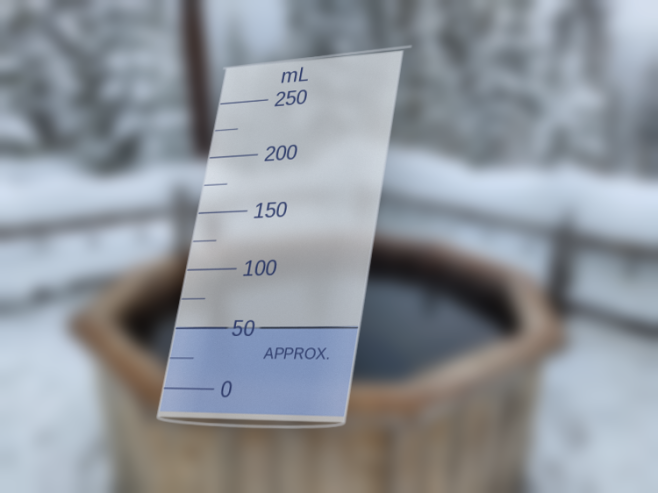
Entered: 50,mL
